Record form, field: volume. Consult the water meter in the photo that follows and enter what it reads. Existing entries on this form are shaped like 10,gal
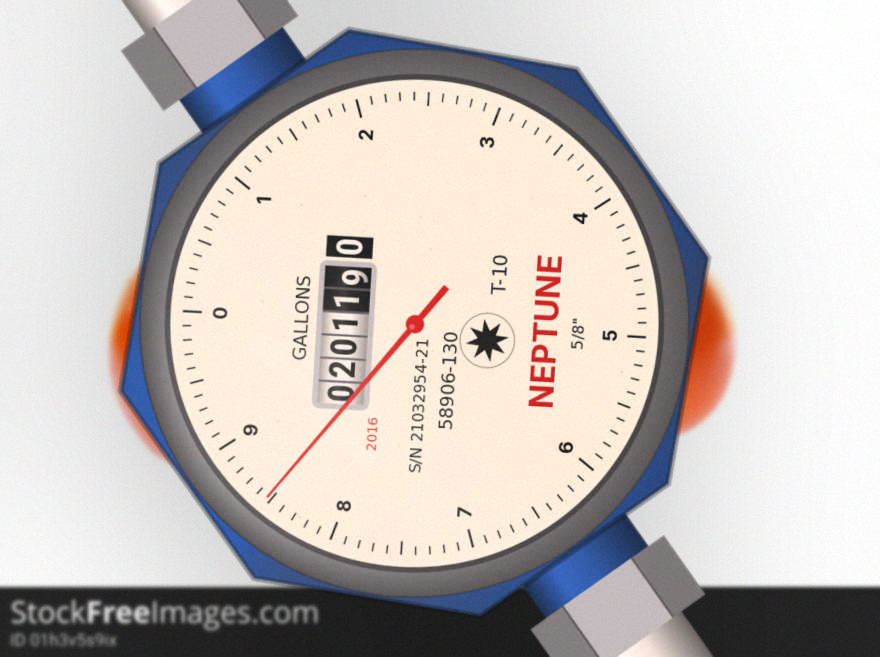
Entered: 201188.5,gal
